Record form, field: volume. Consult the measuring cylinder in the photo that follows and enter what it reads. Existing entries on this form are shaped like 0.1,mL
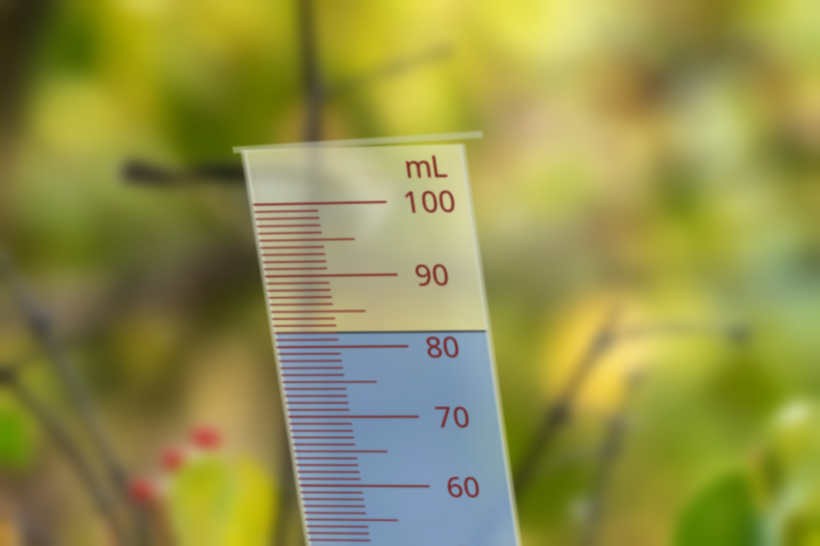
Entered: 82,mL
